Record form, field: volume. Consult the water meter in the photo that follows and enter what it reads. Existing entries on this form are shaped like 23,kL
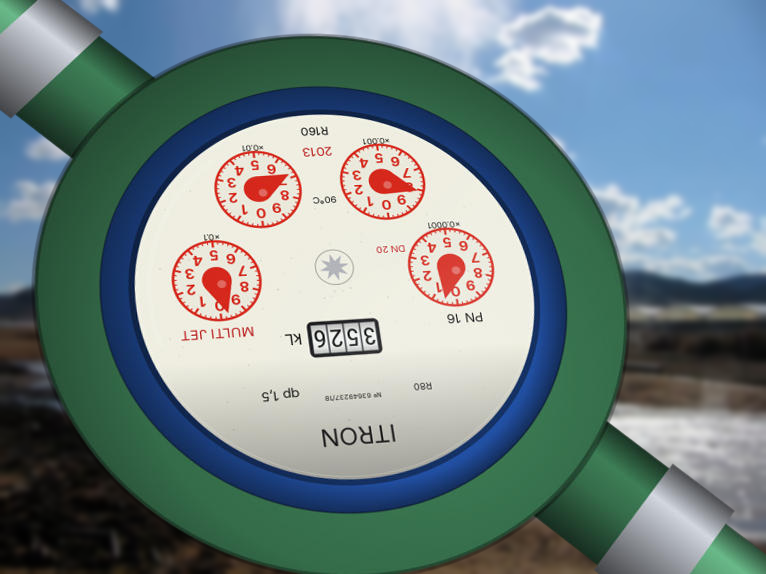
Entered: 3525.9680,kL
